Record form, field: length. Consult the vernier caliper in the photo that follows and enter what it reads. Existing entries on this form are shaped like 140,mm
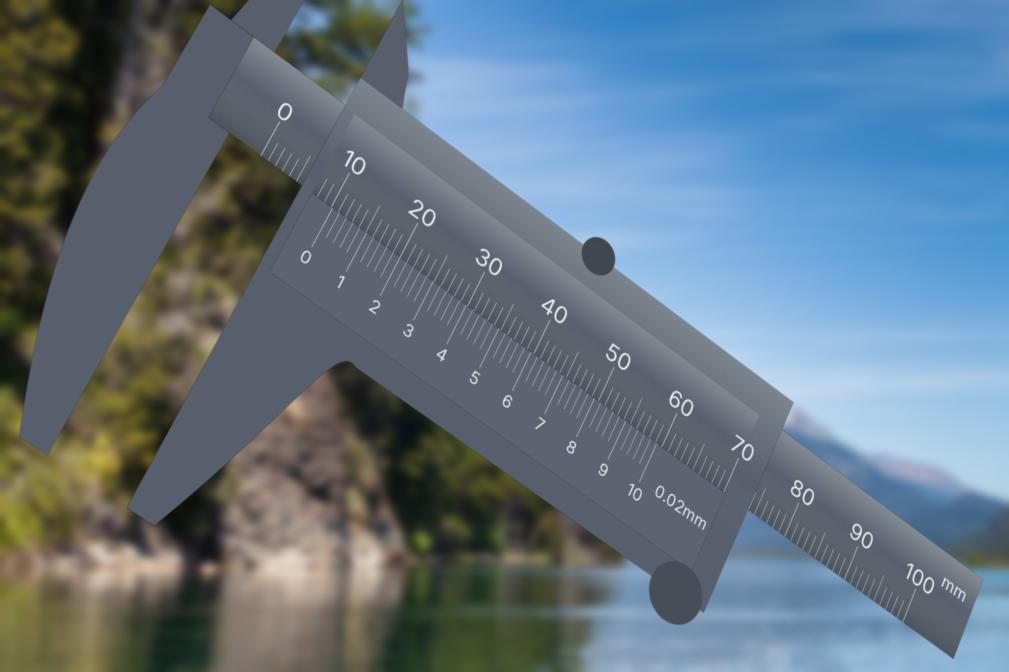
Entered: 10.2,mm
